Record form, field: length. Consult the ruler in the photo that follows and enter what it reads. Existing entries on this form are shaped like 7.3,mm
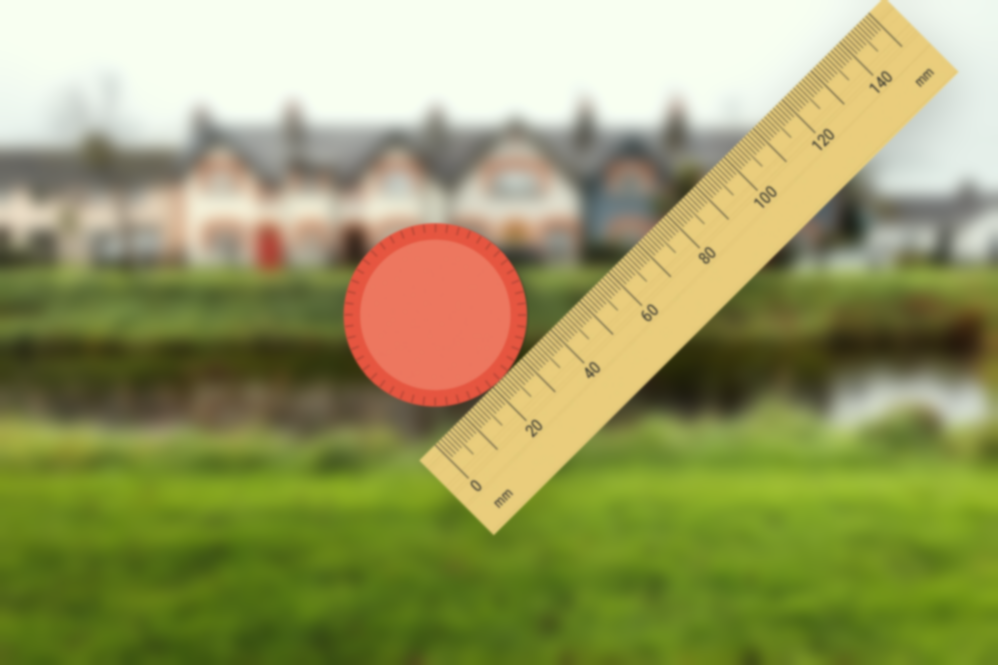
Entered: 45,mm
